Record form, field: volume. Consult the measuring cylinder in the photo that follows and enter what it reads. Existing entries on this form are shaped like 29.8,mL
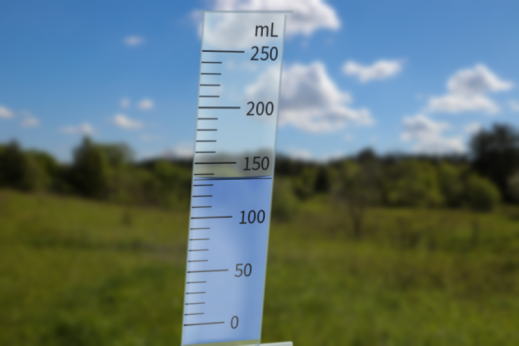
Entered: 135,mL
